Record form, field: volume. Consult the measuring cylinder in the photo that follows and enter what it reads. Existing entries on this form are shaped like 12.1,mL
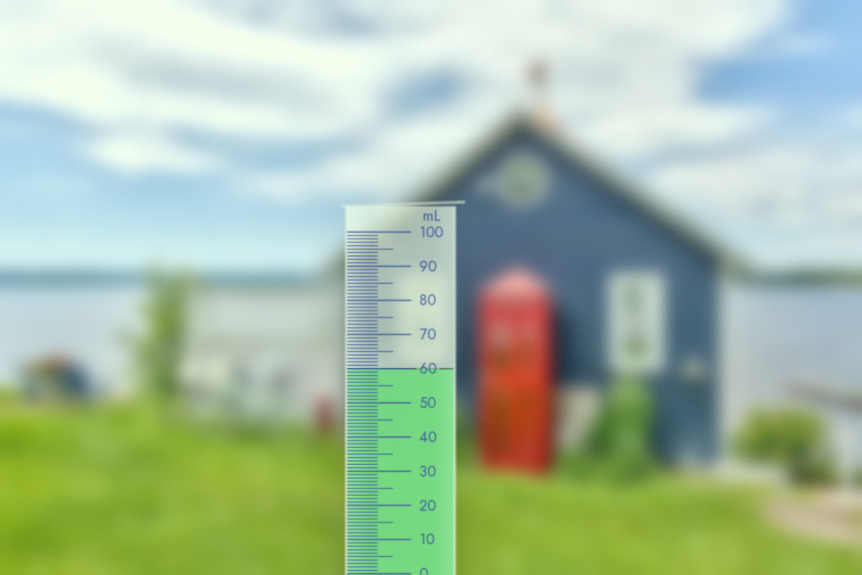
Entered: 60,mL
